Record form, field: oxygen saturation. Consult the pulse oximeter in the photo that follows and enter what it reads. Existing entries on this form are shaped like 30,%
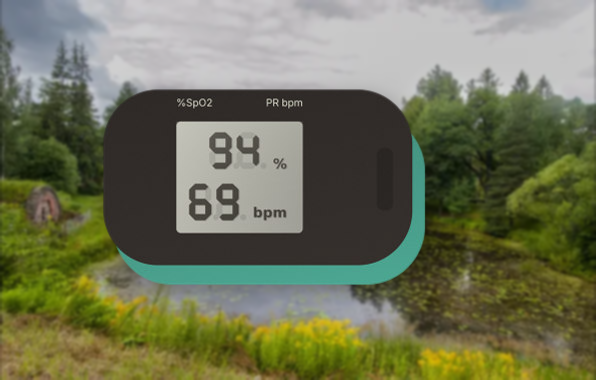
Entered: 94,%
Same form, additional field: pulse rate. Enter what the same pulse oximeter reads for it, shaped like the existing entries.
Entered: 69,bpm
